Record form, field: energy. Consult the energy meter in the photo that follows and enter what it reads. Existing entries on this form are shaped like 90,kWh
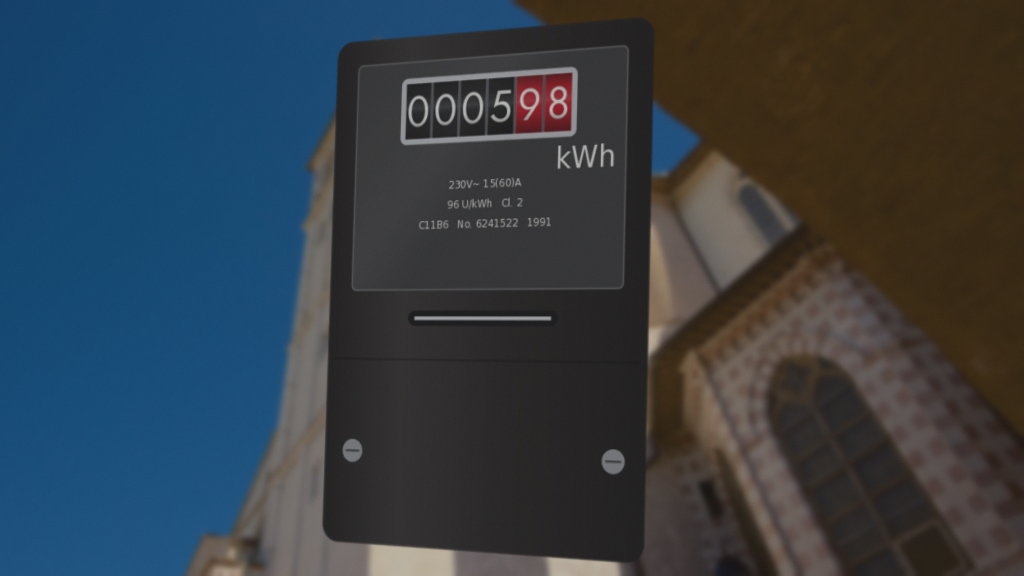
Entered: 5.98,kWh
